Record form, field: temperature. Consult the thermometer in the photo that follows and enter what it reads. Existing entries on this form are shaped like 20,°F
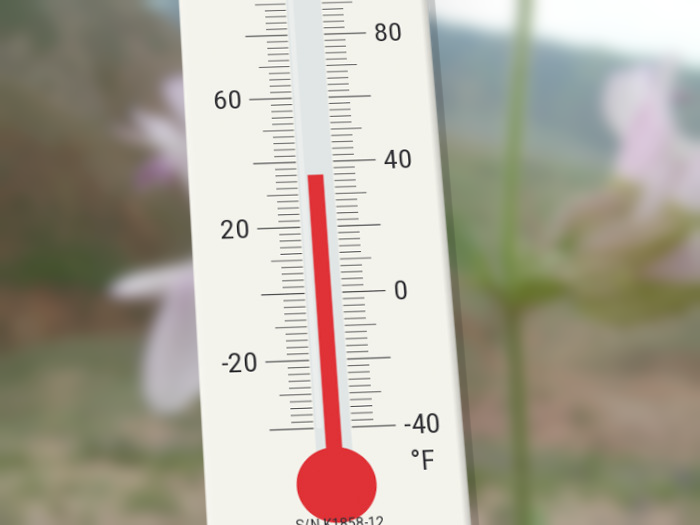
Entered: 36,°F
